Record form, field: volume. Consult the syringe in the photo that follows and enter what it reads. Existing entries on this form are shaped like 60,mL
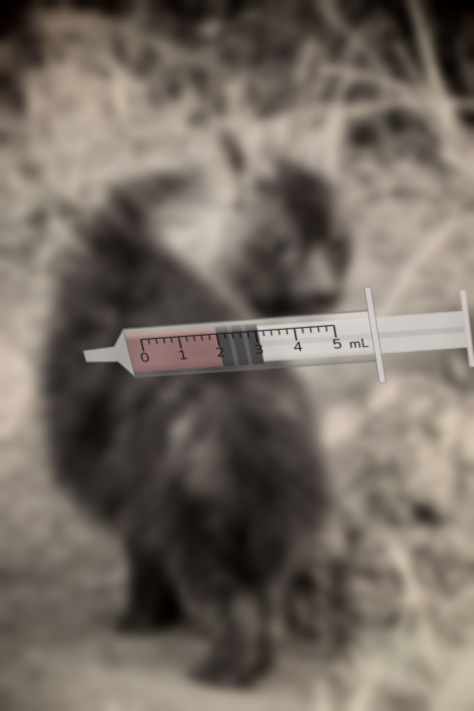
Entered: 2,mL
